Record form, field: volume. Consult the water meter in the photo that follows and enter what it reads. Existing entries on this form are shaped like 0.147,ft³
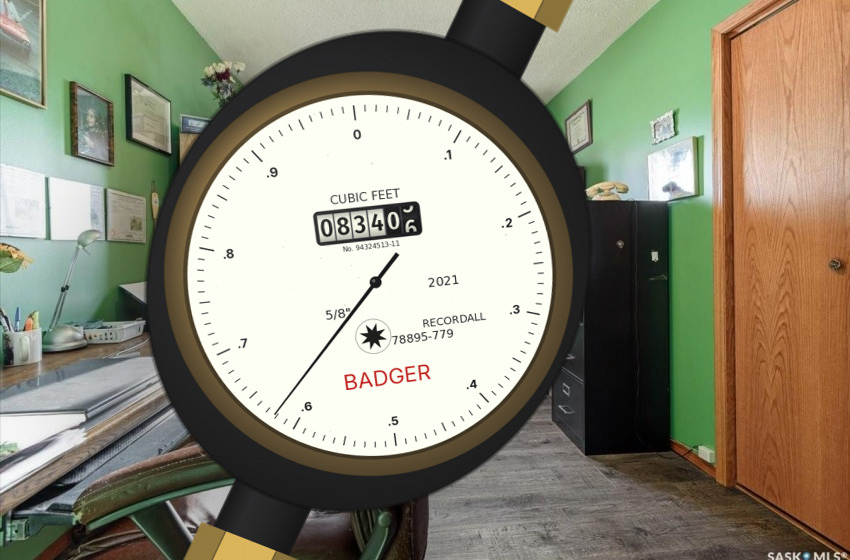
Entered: 83405.62,ft³
